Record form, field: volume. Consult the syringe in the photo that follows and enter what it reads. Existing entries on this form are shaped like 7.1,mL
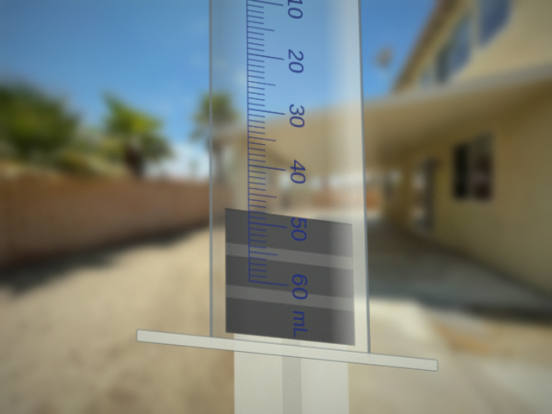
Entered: 48,mL
